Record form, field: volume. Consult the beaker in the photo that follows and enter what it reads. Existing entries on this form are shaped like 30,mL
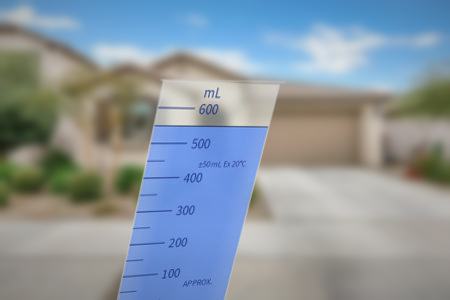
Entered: 550,mL
